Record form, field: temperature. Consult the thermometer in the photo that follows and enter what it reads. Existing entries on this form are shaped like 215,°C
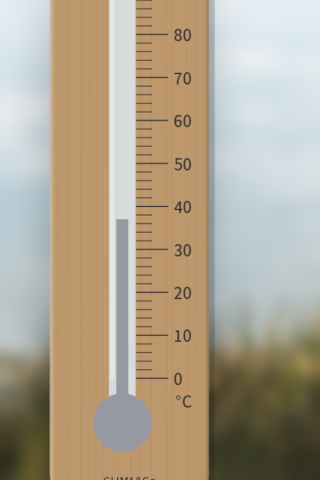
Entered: 37,°C
